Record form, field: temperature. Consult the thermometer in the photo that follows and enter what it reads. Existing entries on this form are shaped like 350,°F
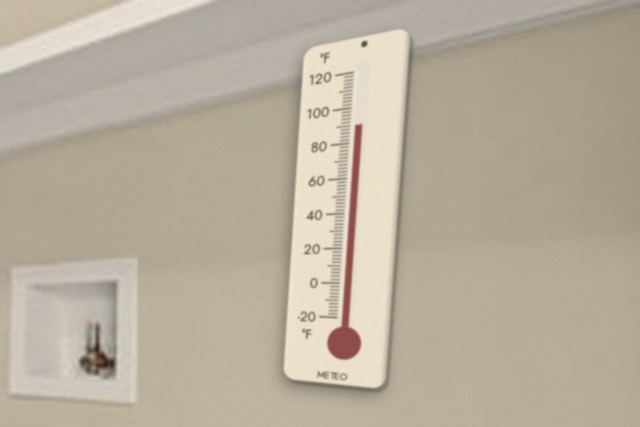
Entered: 90,°F
